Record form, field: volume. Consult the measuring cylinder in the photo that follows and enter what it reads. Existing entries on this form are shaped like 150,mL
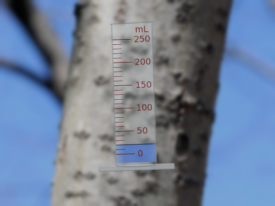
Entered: 20,mL
